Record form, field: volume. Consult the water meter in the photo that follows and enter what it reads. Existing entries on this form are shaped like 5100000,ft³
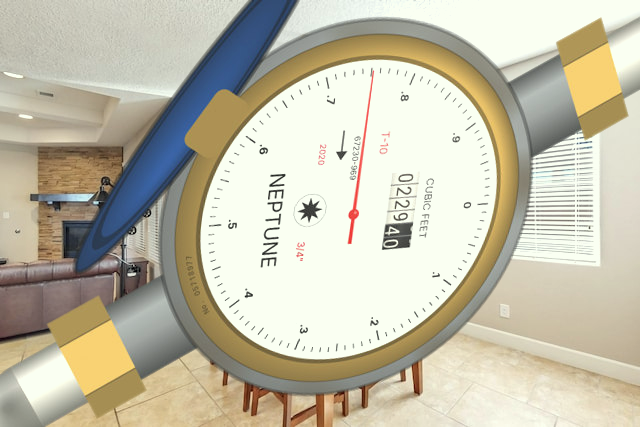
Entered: 22939.75,ft³
